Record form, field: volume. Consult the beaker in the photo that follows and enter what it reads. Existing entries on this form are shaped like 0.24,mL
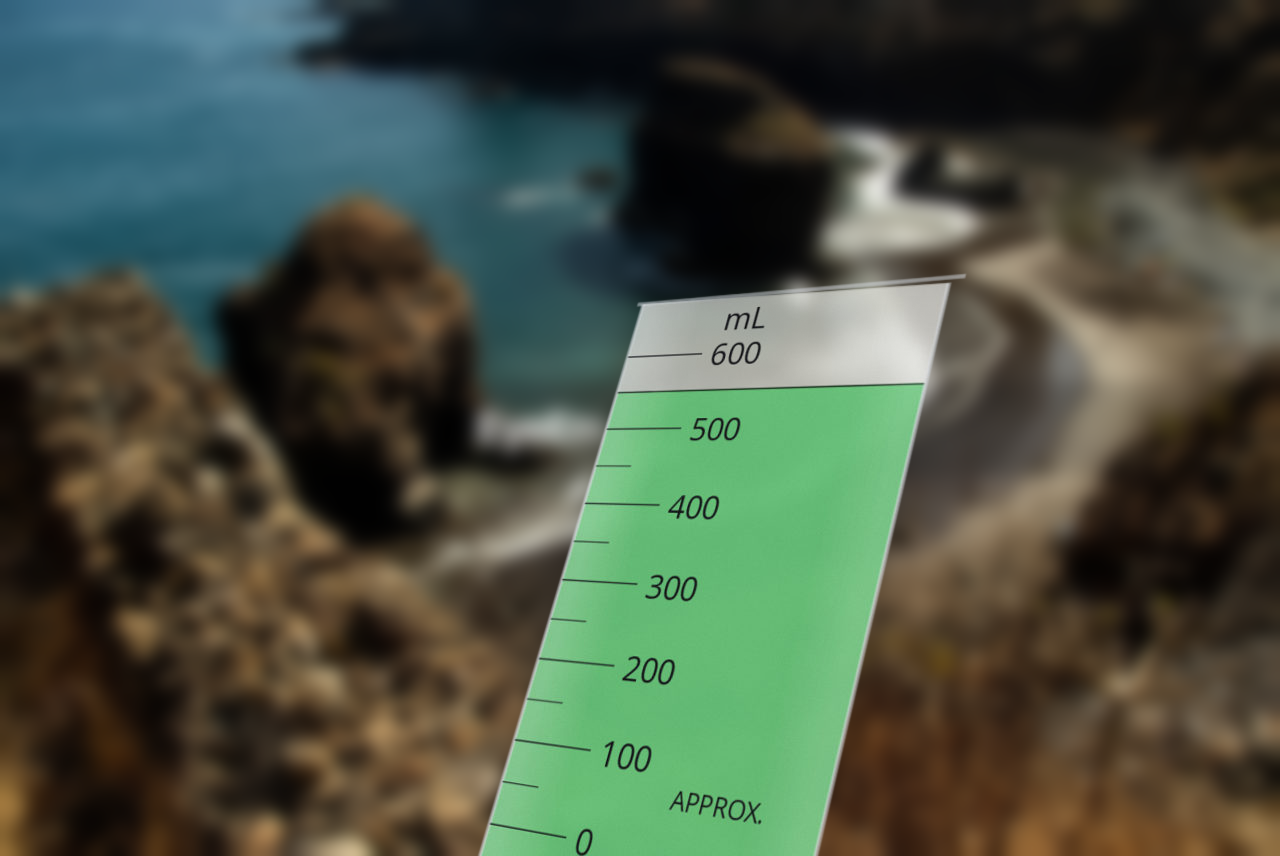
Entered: 550,mL
